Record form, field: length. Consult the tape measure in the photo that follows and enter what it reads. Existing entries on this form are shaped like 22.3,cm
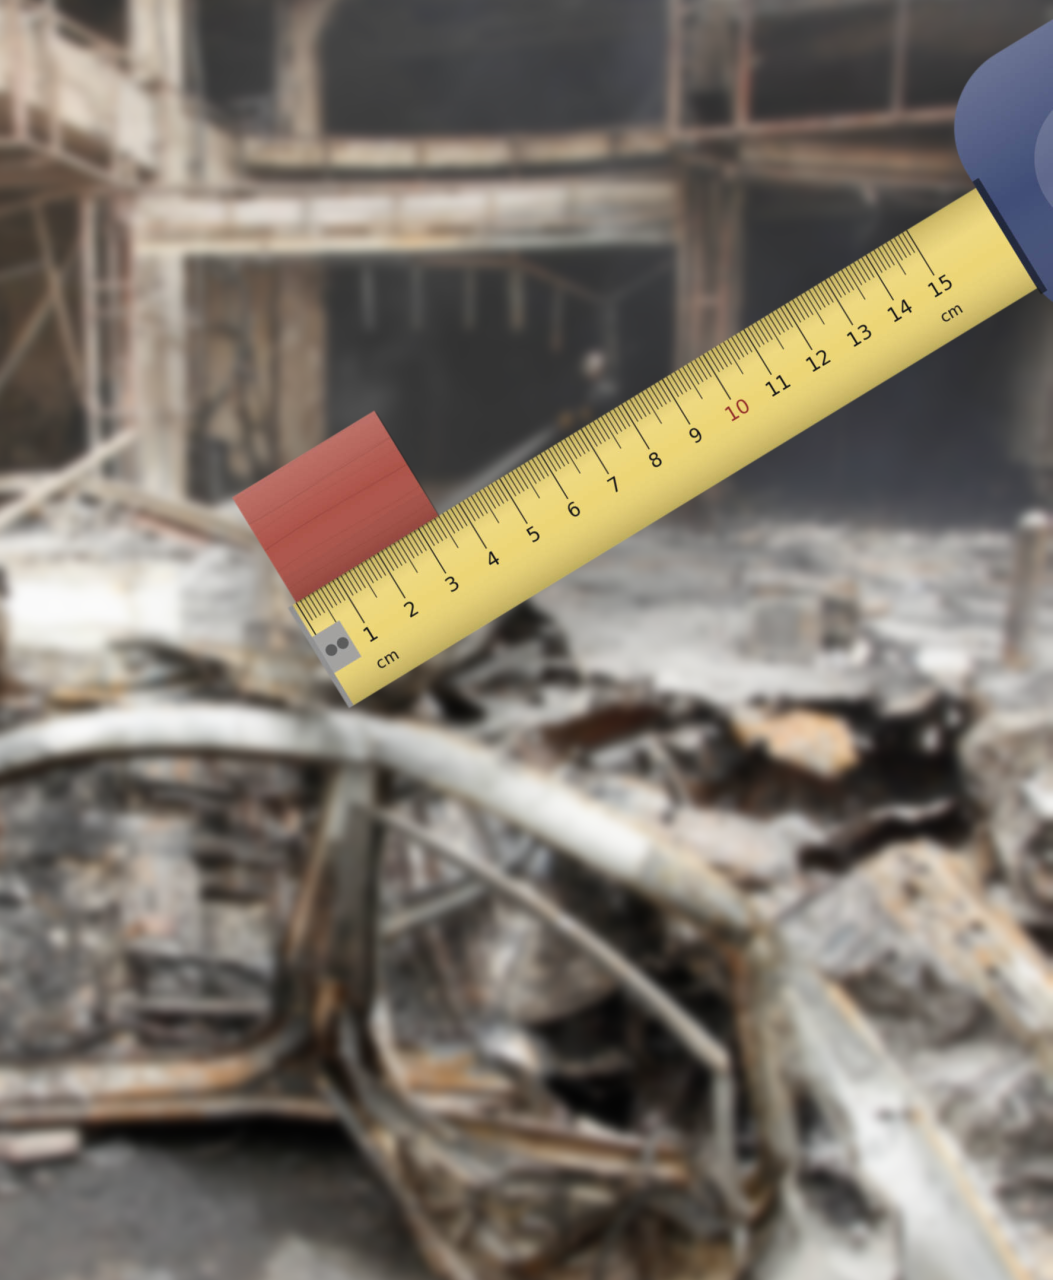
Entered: 3.5,cm
